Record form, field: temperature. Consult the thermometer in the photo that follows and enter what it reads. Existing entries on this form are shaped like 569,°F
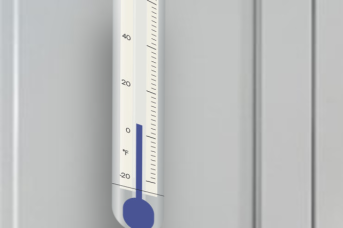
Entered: 4,°F
